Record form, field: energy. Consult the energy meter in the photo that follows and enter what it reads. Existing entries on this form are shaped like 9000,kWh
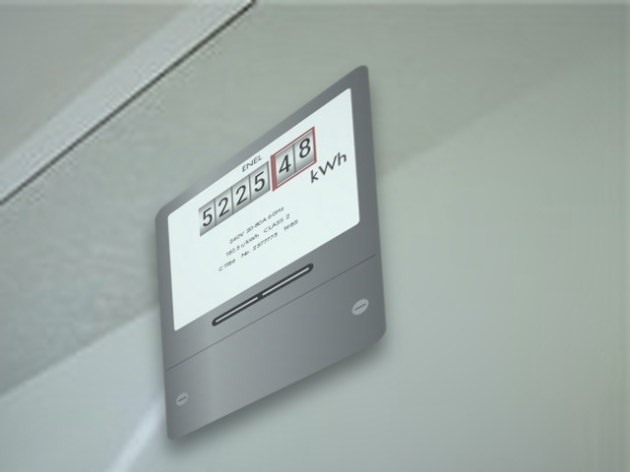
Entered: 5225.48,kWh
